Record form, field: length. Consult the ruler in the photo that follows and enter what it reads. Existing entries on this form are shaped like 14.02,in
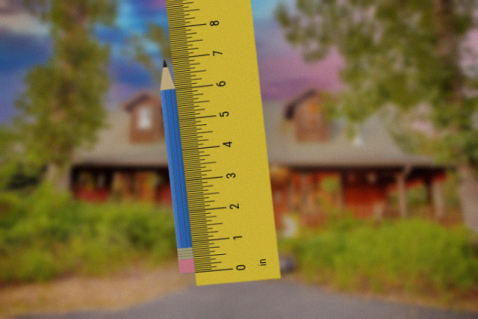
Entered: 7,in
